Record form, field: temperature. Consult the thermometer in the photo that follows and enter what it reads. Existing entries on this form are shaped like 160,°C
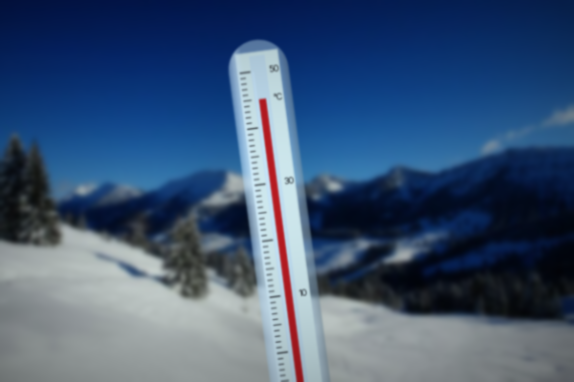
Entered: 45,°C
